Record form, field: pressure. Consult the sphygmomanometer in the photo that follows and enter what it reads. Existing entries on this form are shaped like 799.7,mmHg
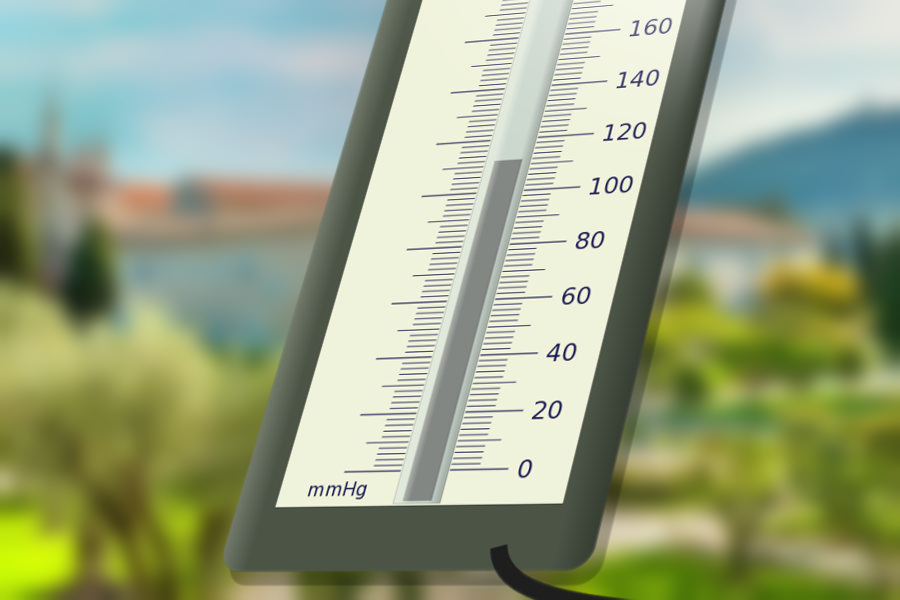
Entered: 112,mmHg
